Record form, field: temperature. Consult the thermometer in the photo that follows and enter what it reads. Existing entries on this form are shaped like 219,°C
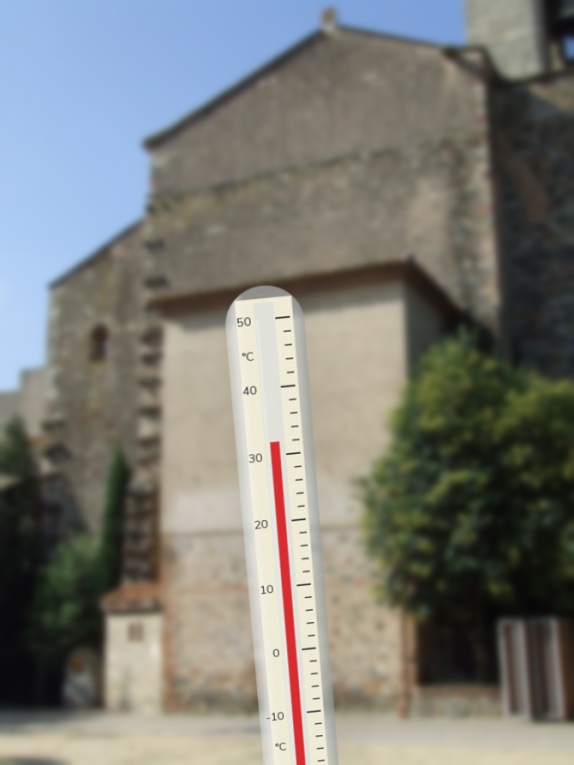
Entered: 32,°C
